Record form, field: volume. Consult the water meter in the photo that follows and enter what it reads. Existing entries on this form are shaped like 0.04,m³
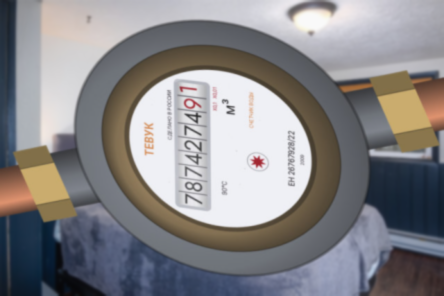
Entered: 7874274.91,m³
